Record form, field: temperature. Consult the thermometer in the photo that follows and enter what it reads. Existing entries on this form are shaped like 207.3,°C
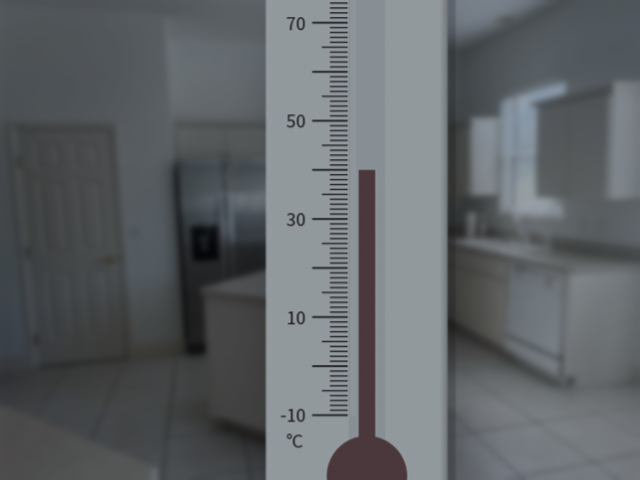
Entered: 40,°C
